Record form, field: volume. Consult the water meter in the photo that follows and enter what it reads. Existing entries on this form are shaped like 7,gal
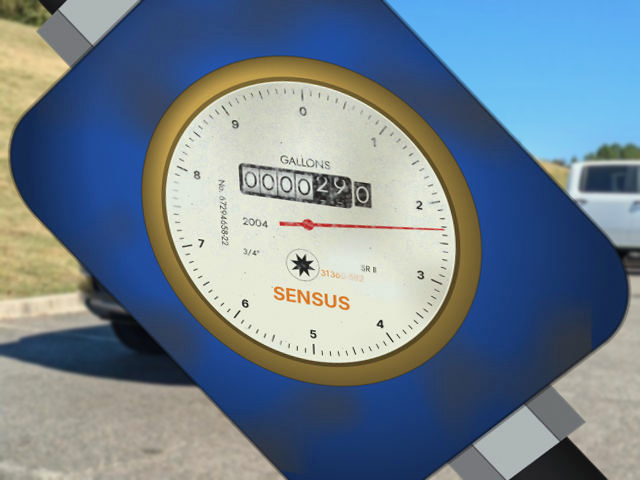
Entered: 292.3,gal
